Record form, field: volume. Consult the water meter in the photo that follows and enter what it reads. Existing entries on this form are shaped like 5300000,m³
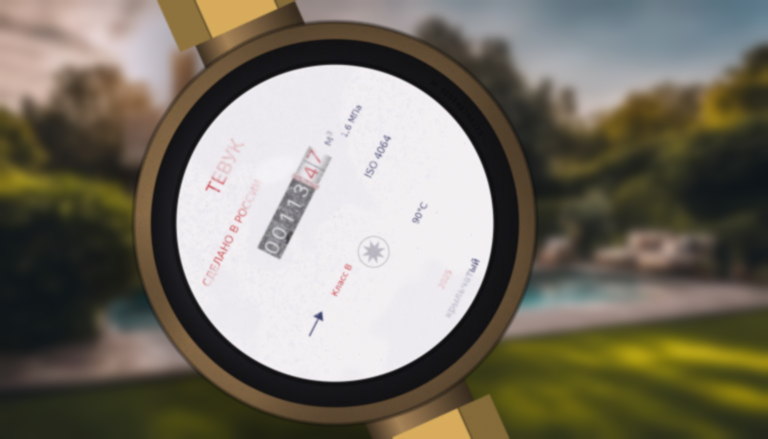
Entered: 113.47,m³
